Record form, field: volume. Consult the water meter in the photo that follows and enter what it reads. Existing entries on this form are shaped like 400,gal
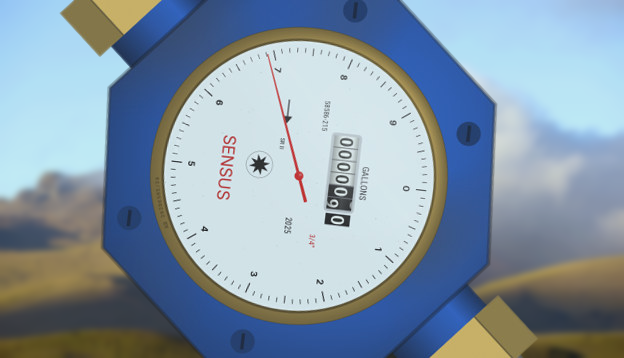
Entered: 86.9,gal
